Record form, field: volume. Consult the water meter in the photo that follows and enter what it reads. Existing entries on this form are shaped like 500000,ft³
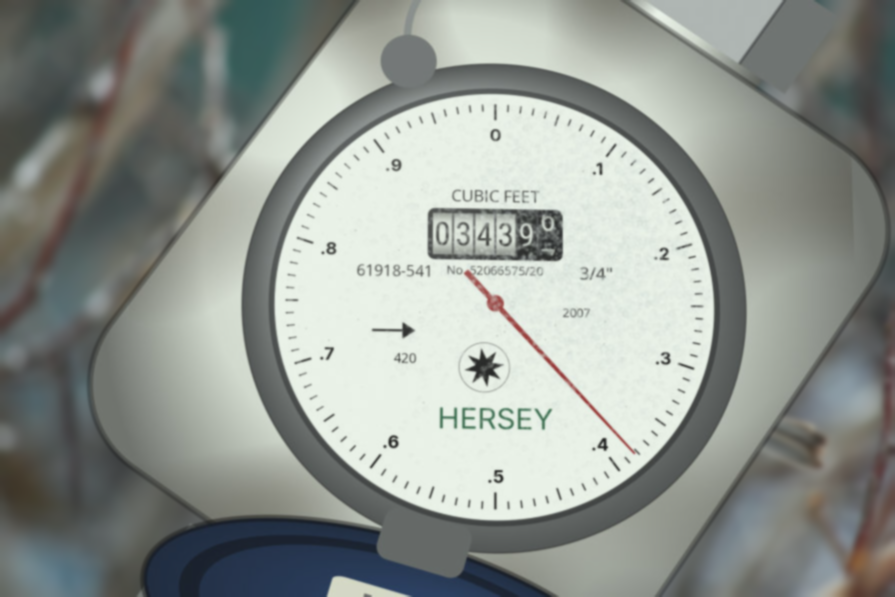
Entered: 34396.38,ft³
